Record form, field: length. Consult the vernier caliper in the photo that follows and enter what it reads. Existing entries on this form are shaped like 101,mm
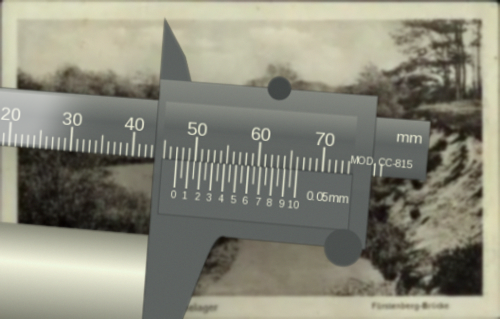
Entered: 47.0,mm
